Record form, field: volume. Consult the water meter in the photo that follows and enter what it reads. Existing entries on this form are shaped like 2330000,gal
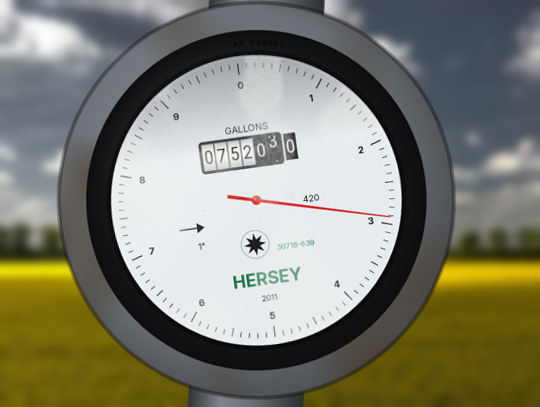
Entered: 752032.9,gal
